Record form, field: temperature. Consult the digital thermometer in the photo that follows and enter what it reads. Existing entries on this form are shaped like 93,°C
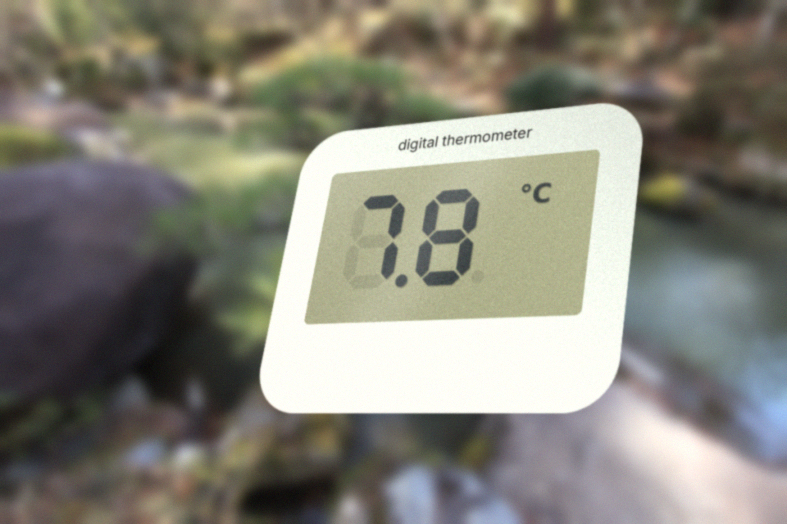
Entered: 7.8,°C
